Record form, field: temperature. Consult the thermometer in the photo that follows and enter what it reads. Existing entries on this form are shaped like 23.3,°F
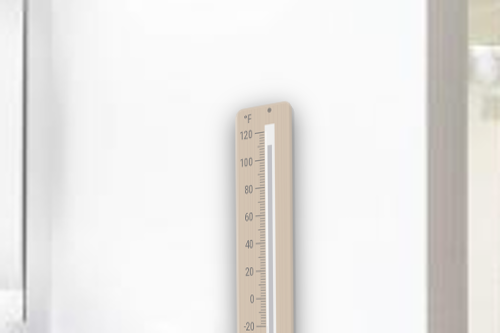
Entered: 110,°F
